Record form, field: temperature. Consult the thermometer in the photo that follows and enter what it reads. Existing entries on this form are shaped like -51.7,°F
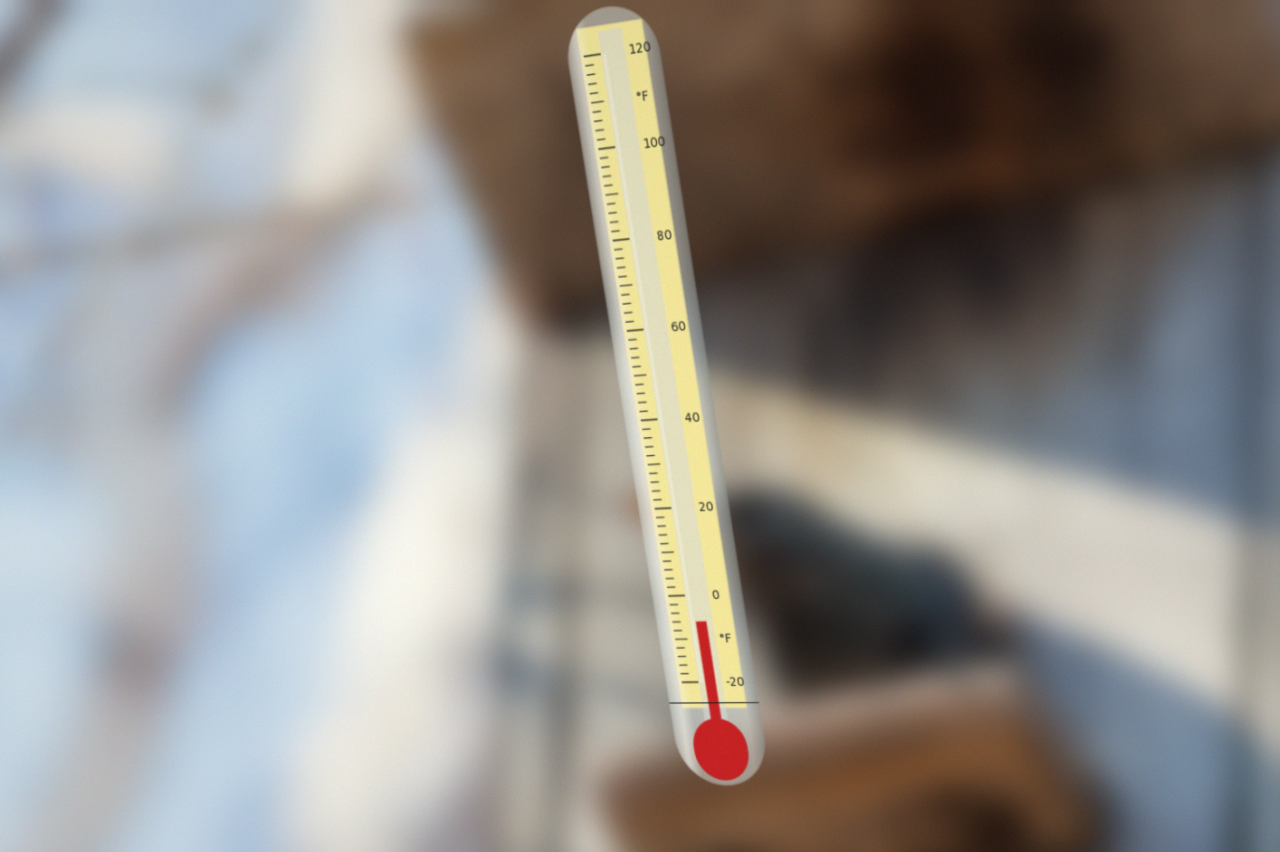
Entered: -6,°F
